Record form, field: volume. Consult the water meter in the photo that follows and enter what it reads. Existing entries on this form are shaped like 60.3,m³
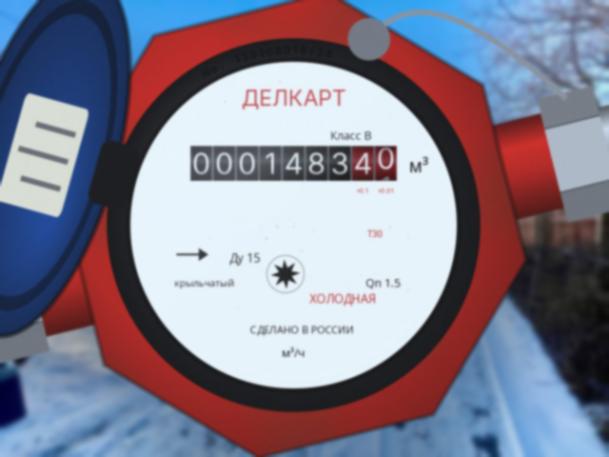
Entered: 1483.40,m³
